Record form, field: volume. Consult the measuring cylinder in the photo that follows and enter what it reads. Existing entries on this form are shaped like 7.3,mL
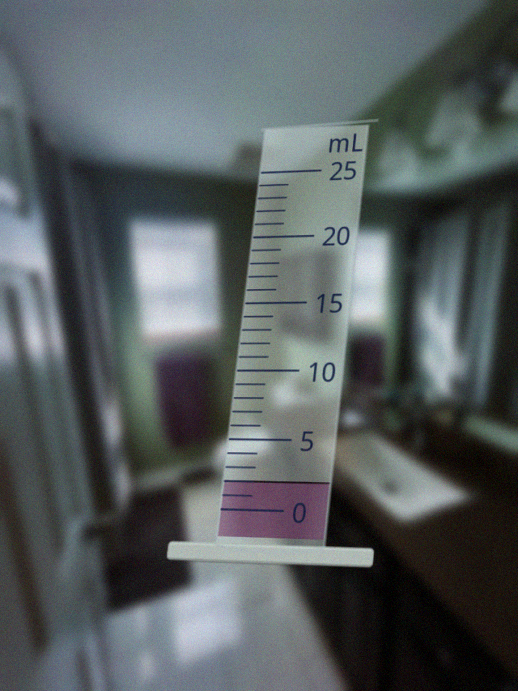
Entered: 2,mL
